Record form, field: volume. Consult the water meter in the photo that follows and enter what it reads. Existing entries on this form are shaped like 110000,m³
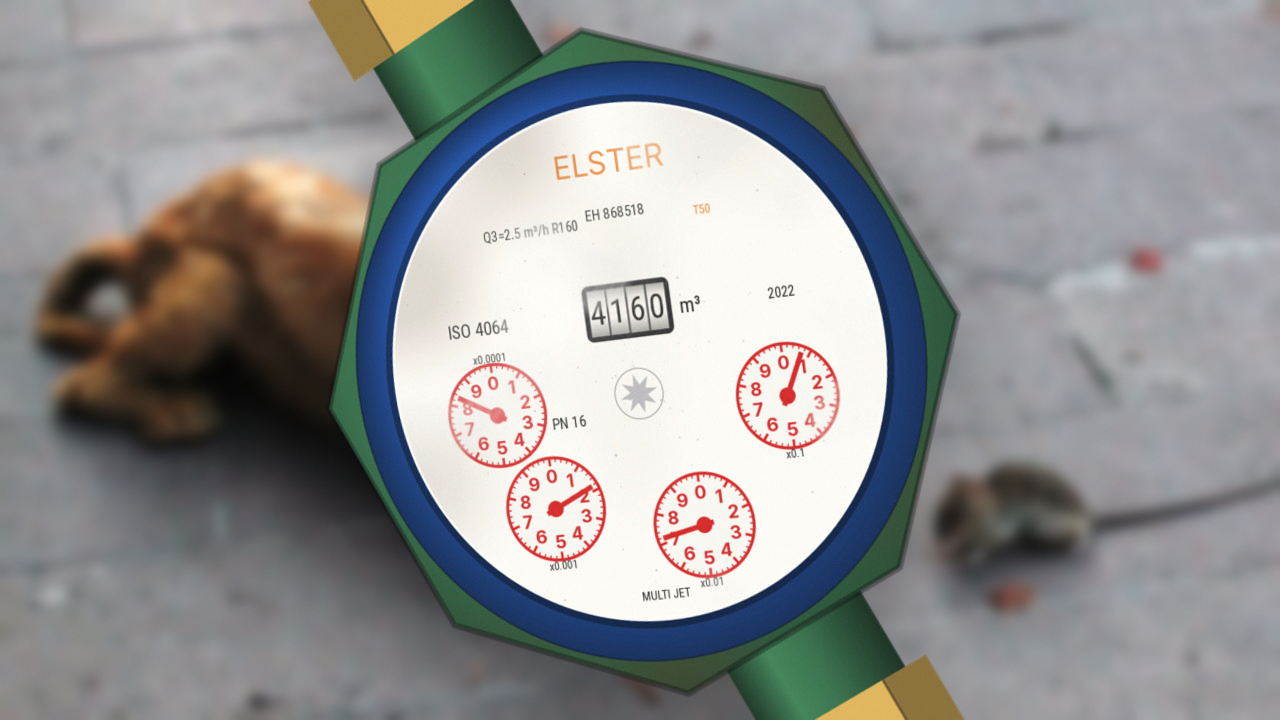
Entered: 4160.0718,m³
